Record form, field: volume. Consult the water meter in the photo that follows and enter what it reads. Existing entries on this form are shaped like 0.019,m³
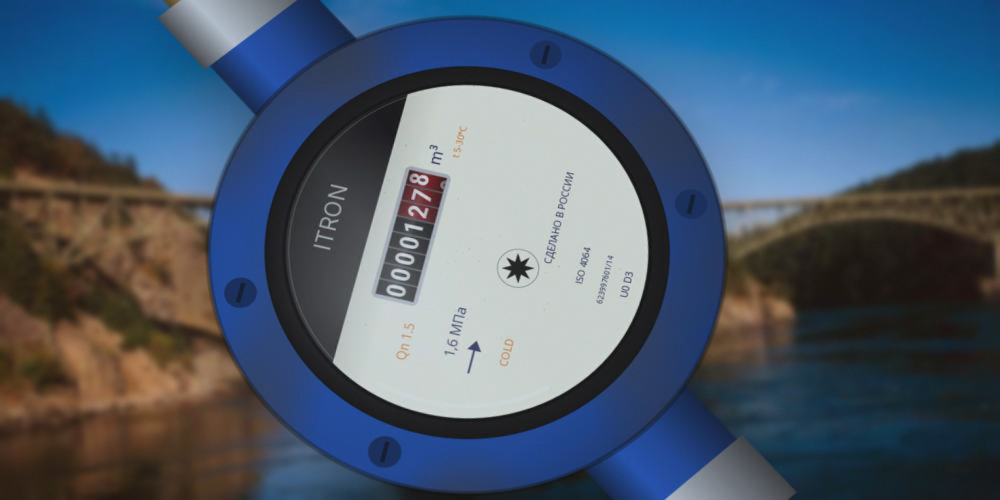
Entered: 1.278,m³
